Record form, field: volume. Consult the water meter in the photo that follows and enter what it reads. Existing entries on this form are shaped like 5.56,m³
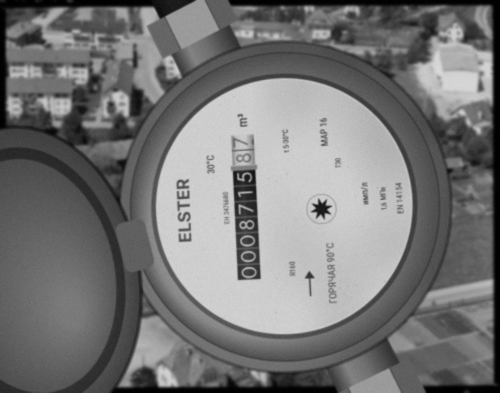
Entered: 8715.87,m³
